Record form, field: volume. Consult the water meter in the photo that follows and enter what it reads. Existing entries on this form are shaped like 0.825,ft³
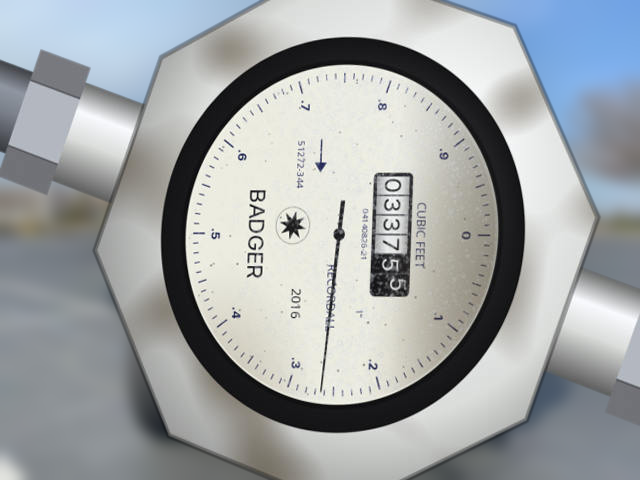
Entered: 33755.26,ft³
